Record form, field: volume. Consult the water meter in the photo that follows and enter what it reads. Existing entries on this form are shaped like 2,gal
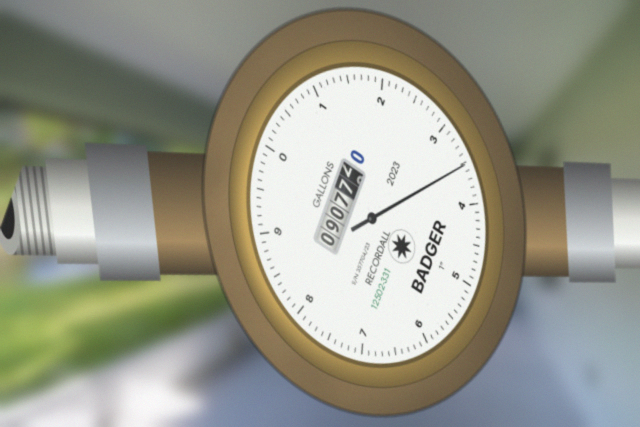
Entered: 907723.5,gal
